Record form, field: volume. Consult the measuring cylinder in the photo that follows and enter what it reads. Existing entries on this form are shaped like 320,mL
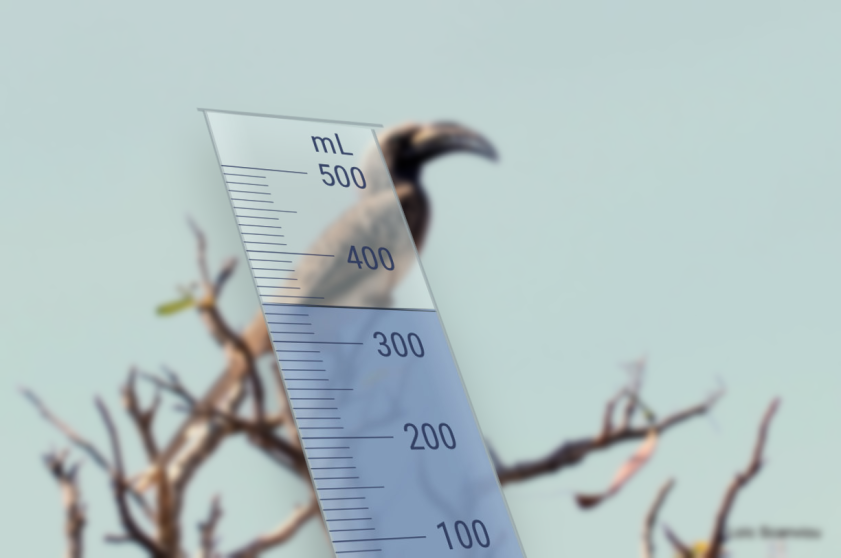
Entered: 340,mL
